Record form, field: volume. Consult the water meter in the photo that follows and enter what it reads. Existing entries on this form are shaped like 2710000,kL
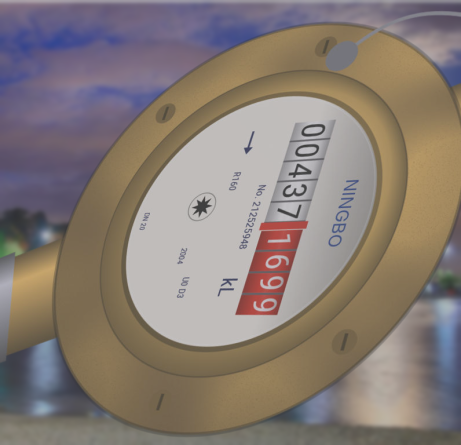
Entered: 437.1699,kL
